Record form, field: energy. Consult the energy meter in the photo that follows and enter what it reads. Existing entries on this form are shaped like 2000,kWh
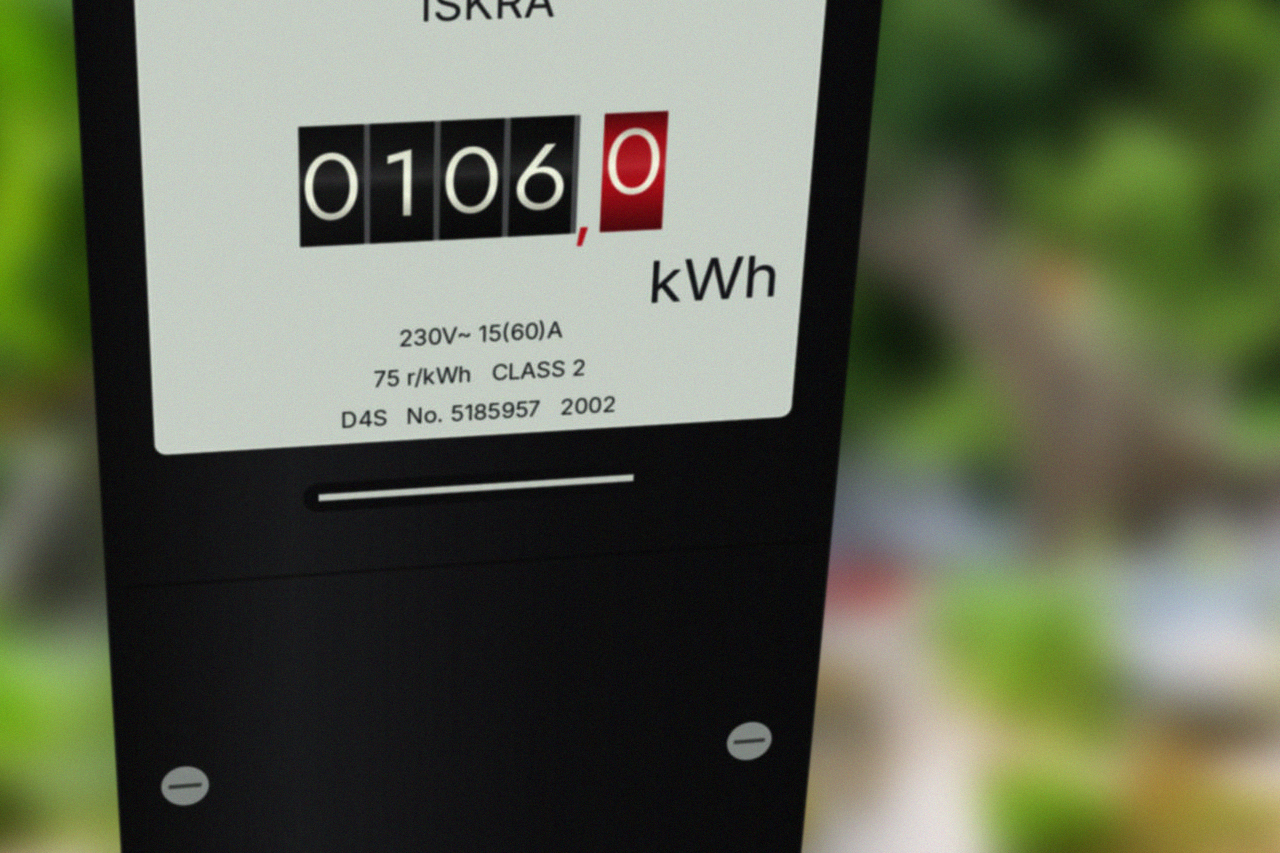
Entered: 106.0,kWh
